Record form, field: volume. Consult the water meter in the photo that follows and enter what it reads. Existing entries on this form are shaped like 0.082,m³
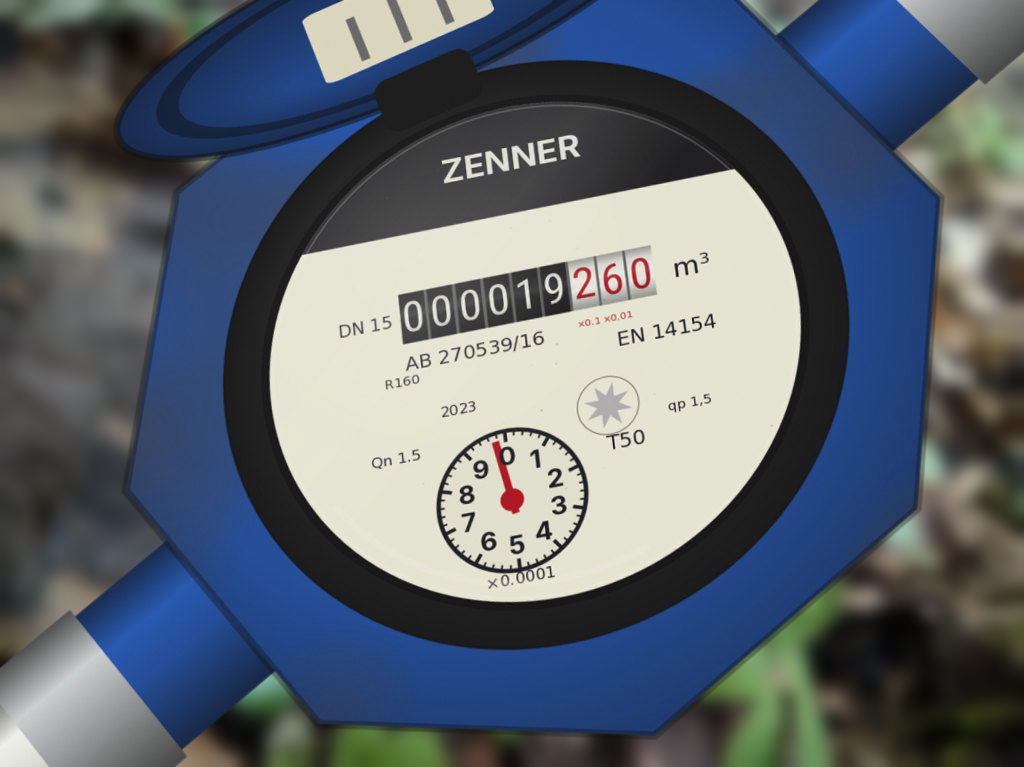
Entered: 19.2599,m³
